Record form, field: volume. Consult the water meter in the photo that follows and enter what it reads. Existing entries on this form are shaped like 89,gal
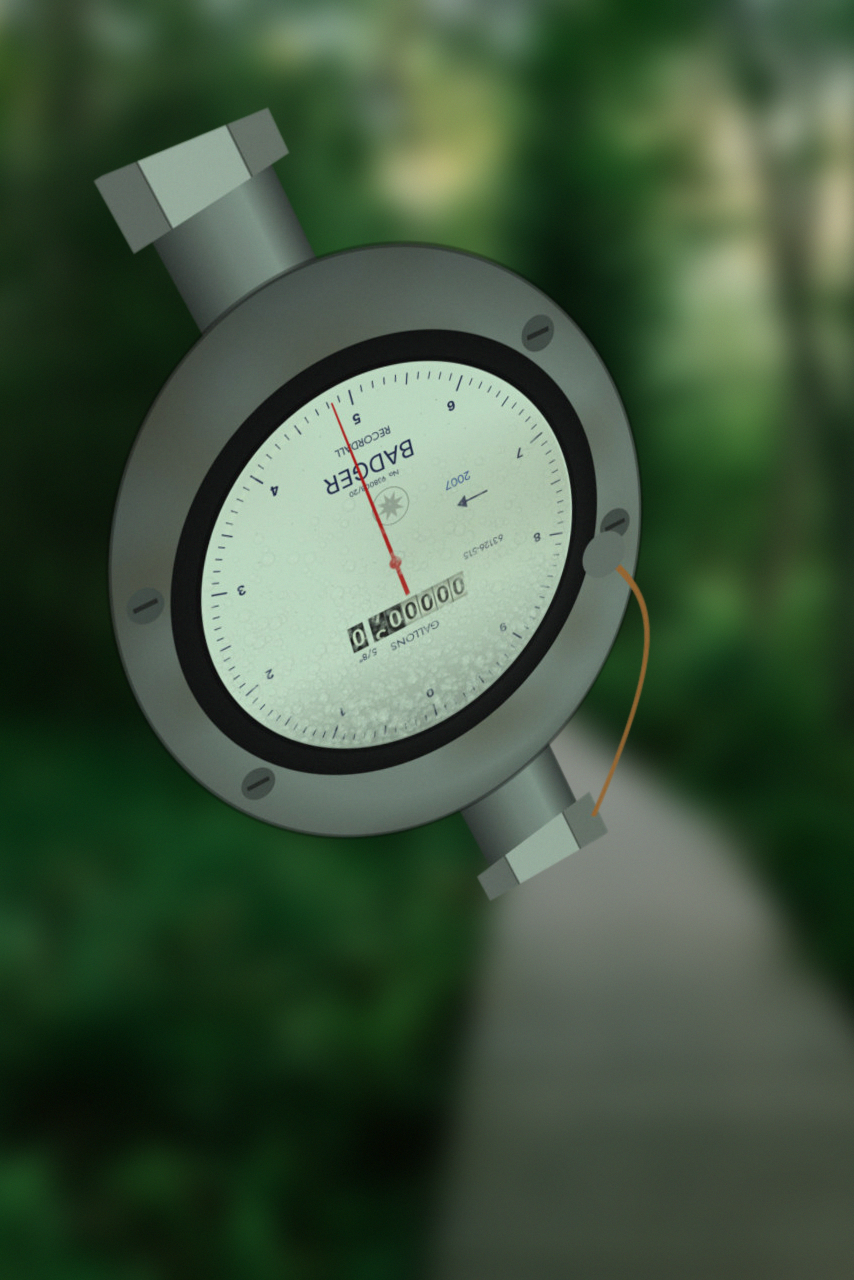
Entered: 34.8,gal
